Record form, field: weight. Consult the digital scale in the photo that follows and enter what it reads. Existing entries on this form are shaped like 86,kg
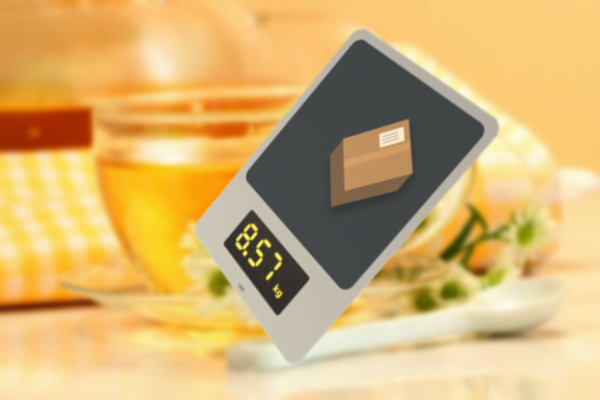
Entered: 8.57,kg
